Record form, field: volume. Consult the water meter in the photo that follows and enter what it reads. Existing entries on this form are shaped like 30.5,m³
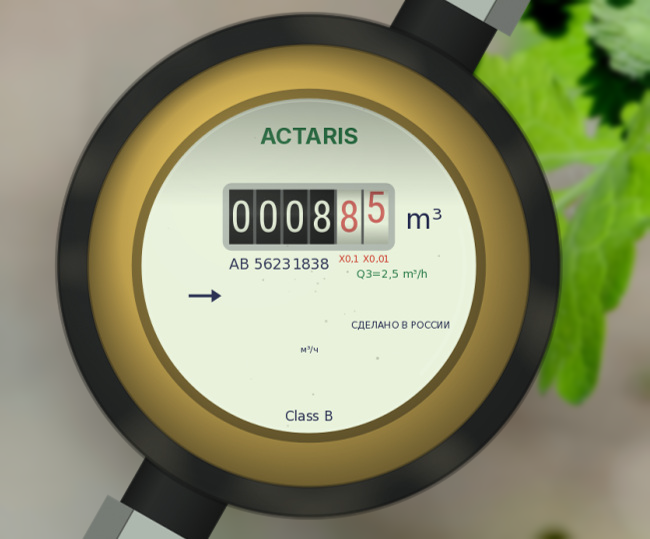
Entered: 8.85,m³
